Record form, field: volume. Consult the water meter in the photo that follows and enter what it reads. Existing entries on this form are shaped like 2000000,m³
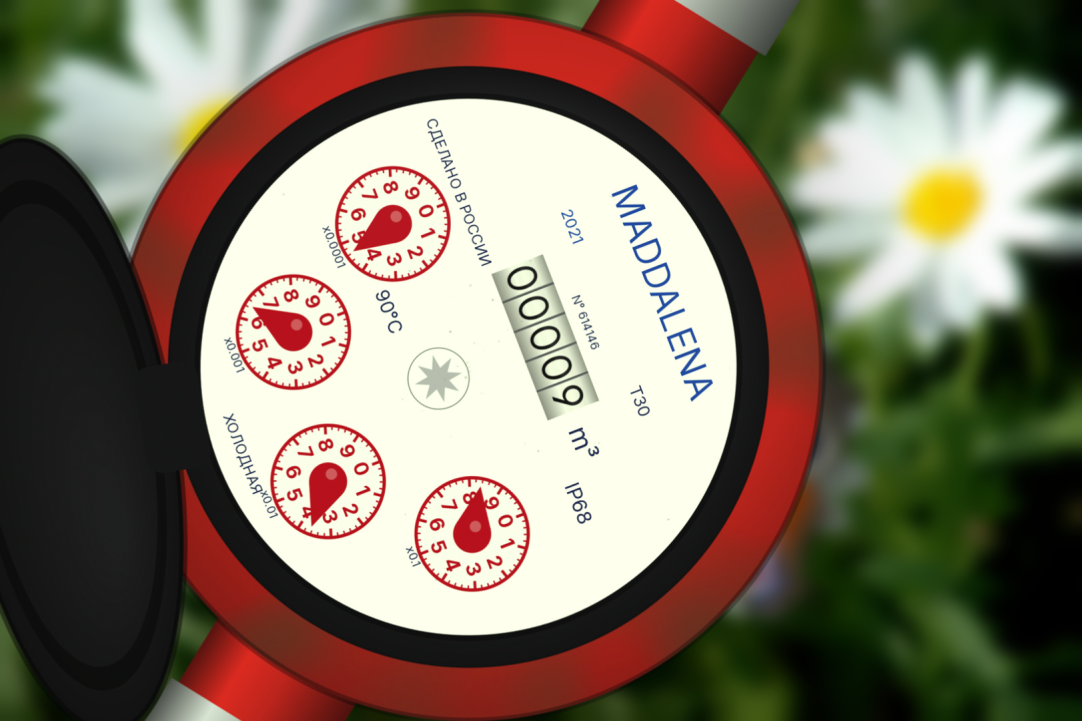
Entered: 9.8364,m³
